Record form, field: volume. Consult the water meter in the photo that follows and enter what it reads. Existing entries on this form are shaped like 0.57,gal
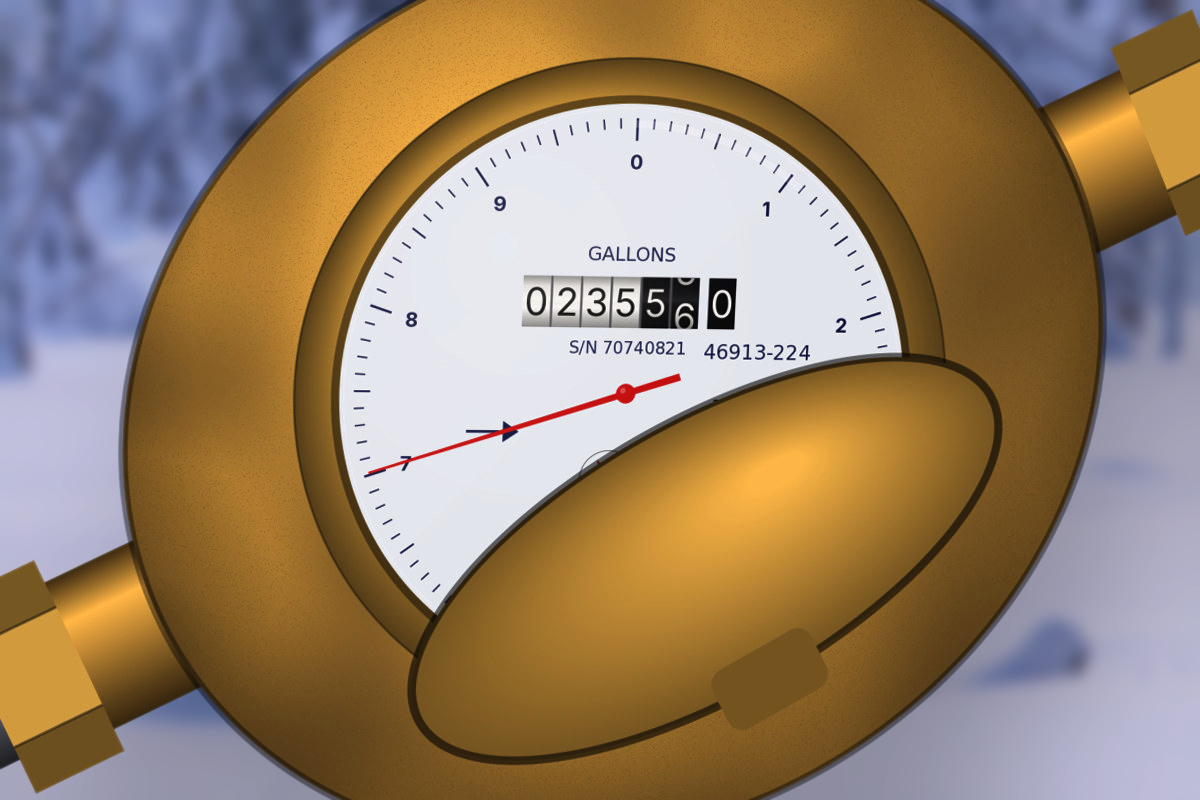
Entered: 235557.0,gal
